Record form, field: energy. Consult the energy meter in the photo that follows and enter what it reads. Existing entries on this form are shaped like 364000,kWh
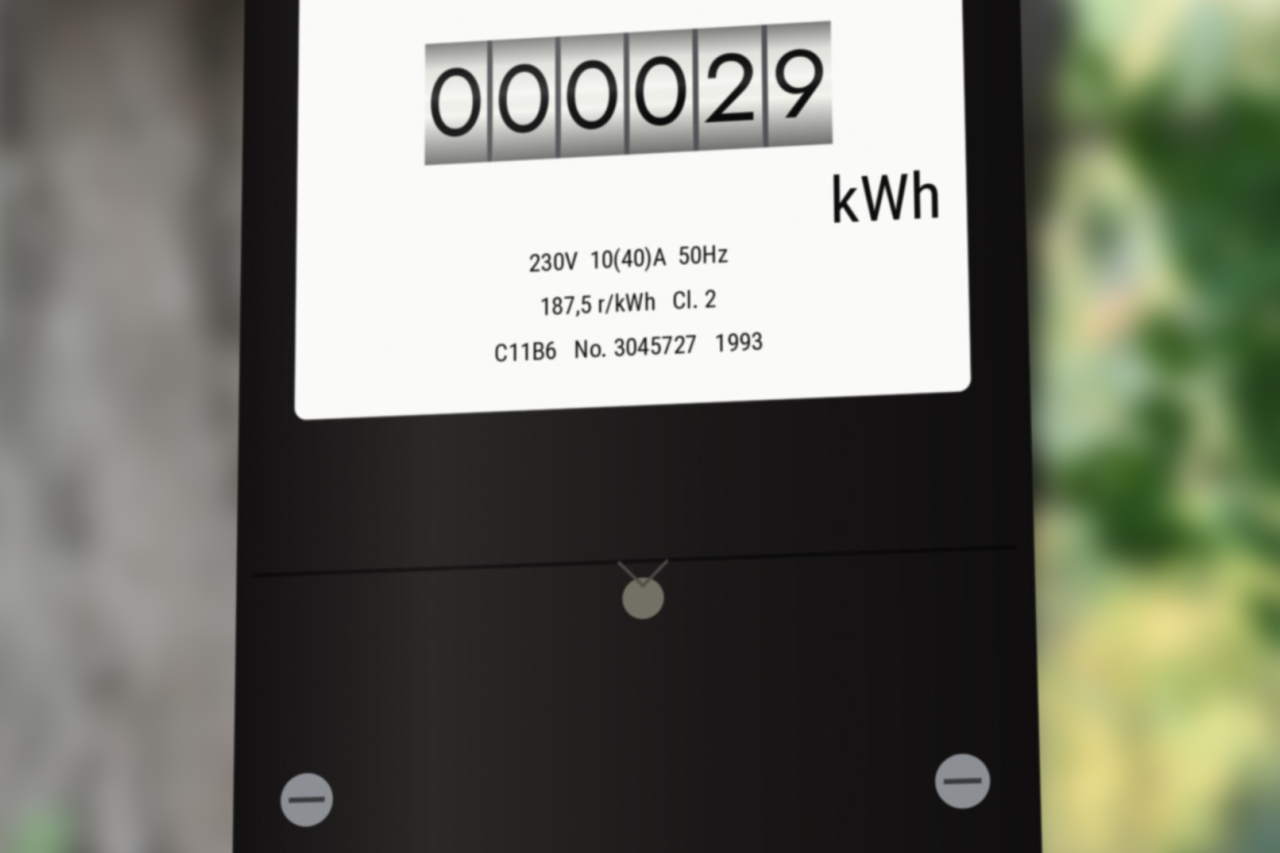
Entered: 29,kWh
